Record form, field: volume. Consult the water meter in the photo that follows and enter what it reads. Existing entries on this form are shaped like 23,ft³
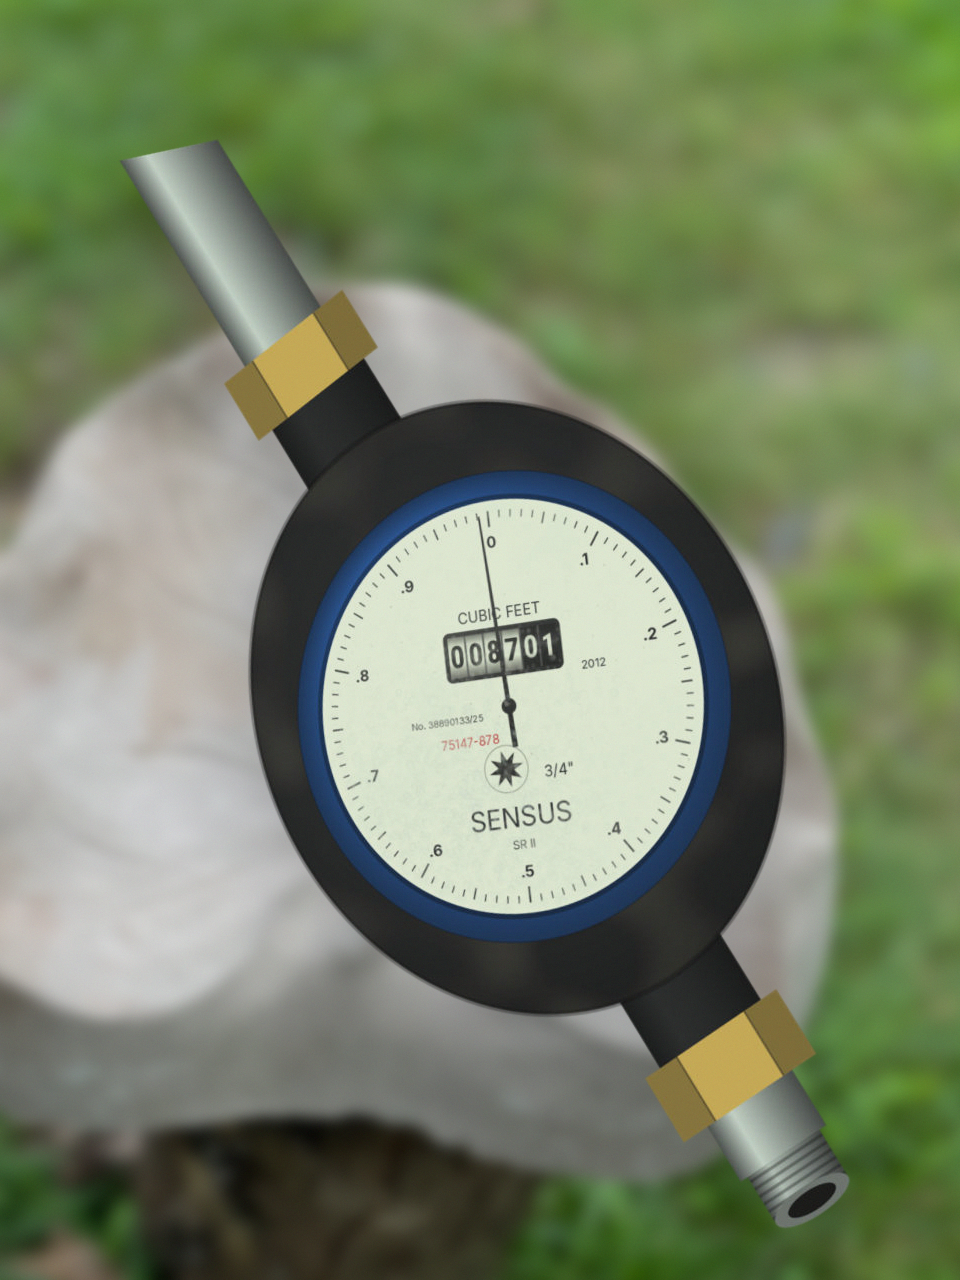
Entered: 8700.99,ft³
